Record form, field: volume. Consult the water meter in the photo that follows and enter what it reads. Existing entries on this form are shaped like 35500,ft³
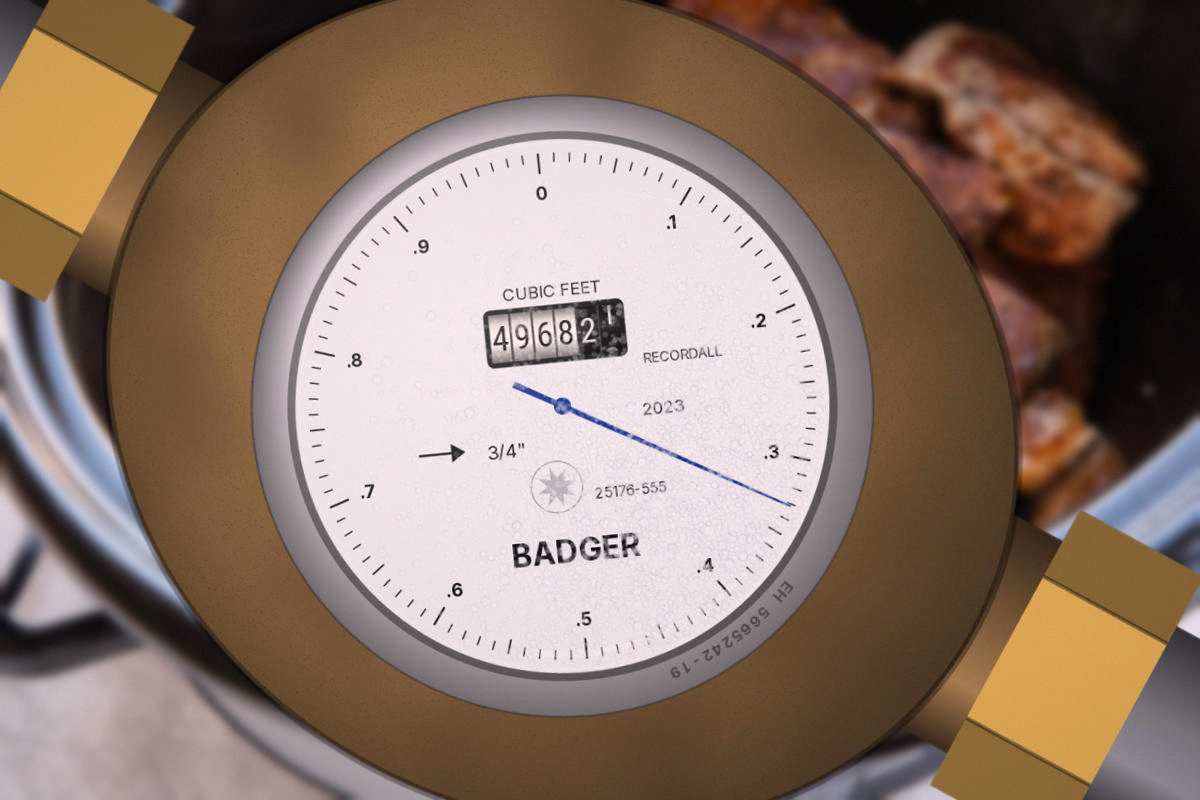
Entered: 496821.33,ft³
